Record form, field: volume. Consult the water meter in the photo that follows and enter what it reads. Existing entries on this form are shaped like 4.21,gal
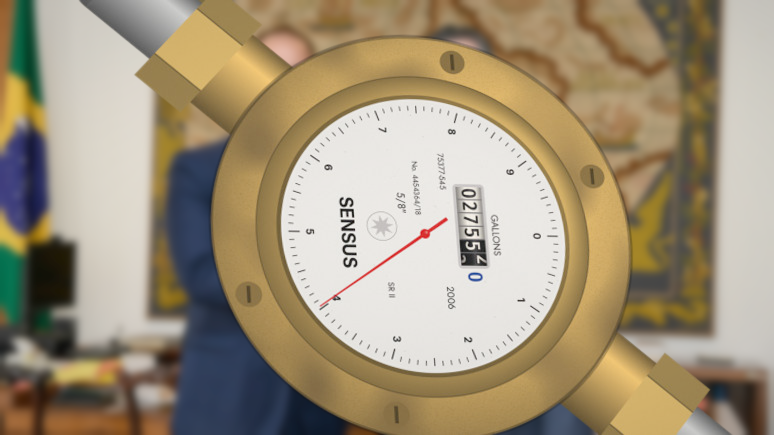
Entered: 275524.0,gal
